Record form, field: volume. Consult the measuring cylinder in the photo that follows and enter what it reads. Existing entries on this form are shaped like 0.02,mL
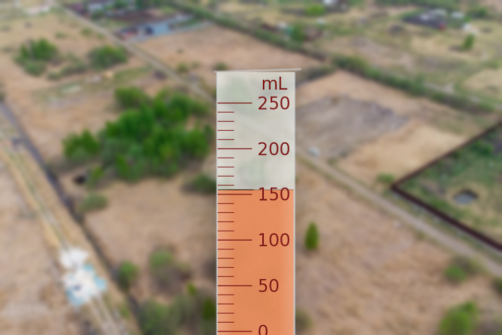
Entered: 155,mL
